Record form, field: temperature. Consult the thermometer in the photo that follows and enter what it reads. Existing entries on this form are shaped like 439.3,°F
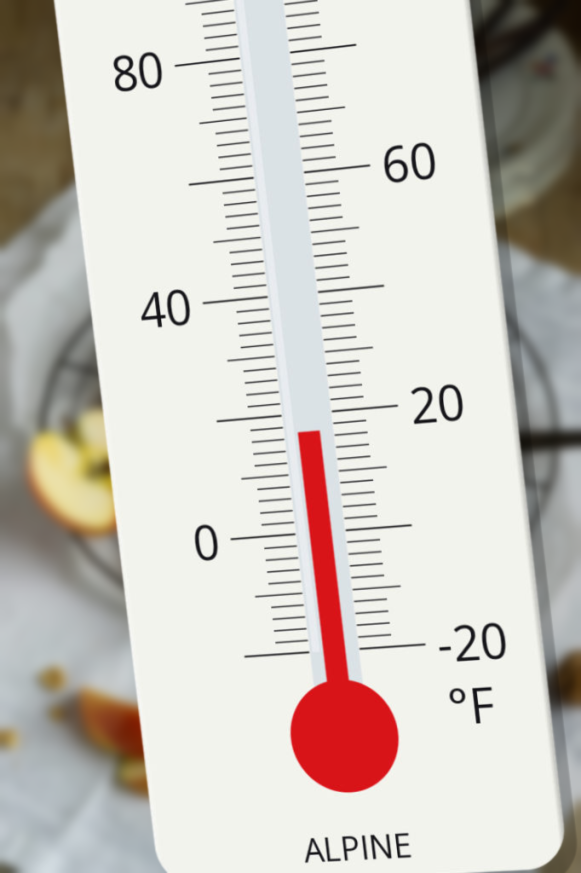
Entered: 17,°F
